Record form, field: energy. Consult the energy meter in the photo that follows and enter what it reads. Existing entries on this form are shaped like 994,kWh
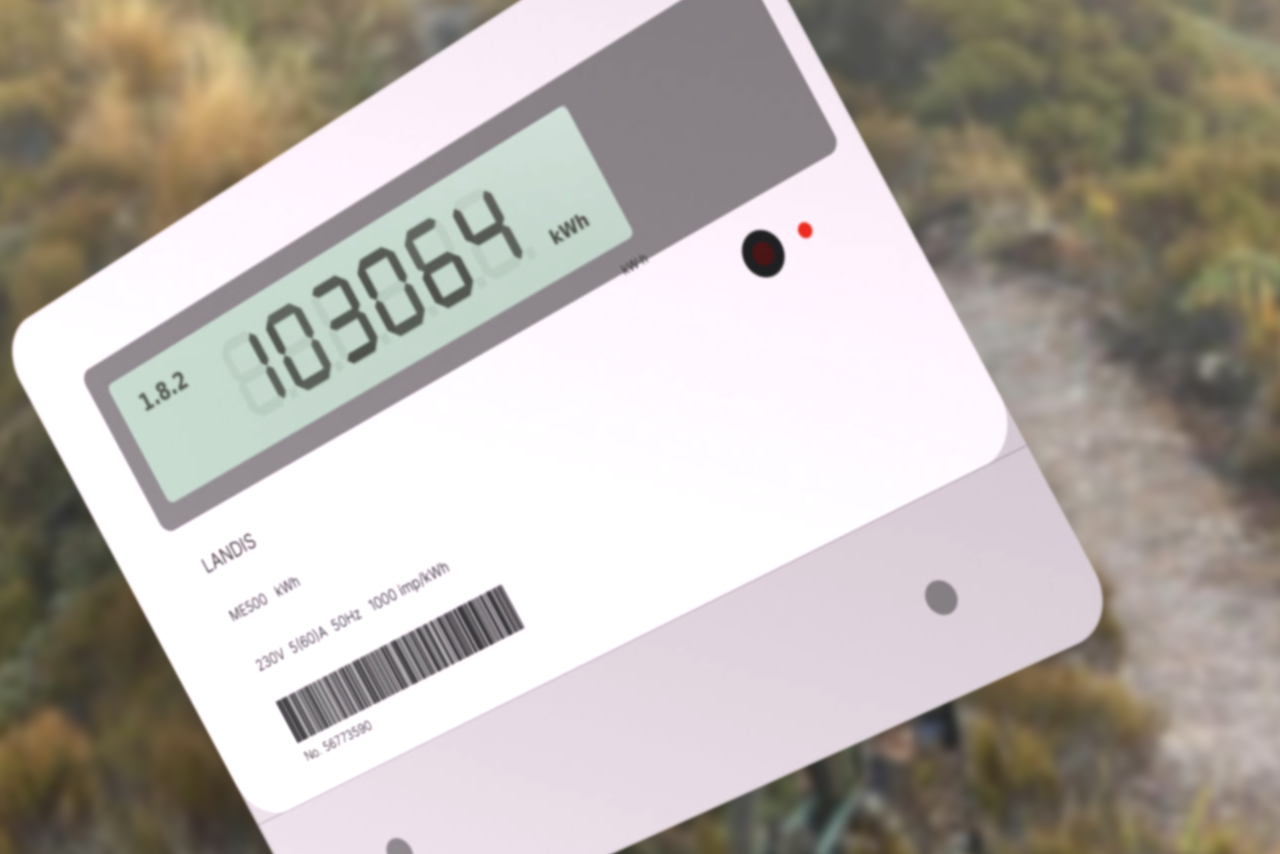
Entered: 103064,kWh
